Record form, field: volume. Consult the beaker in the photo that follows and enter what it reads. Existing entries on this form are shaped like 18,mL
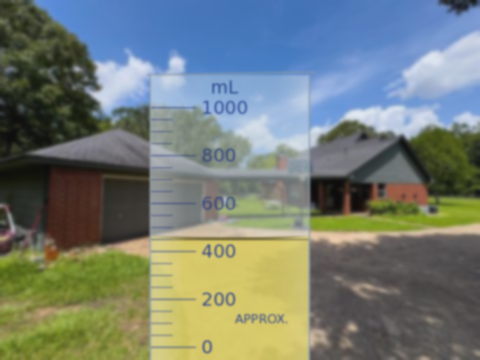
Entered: 450,mL
